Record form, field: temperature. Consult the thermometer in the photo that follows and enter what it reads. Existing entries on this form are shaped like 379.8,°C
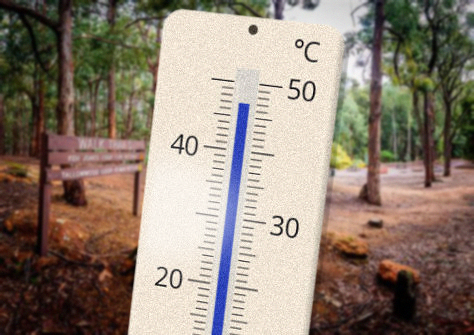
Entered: 47,°C
